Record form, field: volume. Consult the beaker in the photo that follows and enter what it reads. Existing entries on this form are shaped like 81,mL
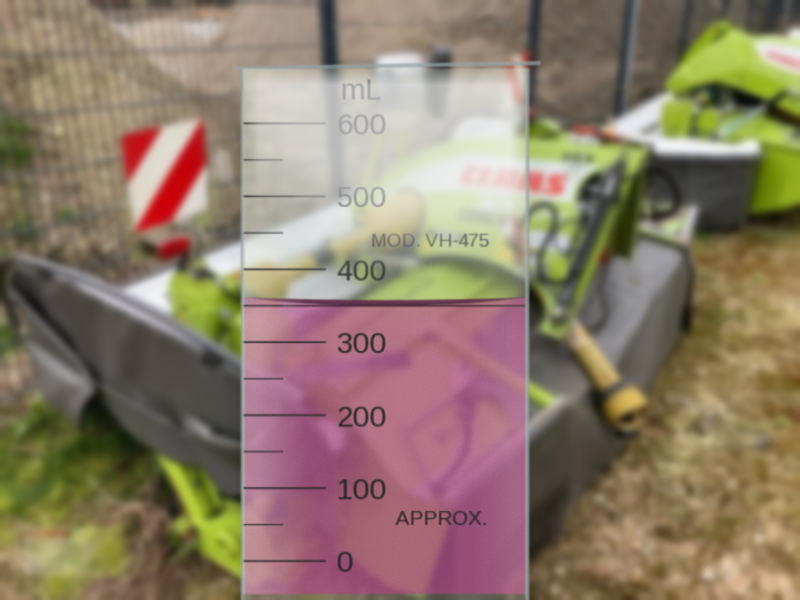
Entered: 350,mL
